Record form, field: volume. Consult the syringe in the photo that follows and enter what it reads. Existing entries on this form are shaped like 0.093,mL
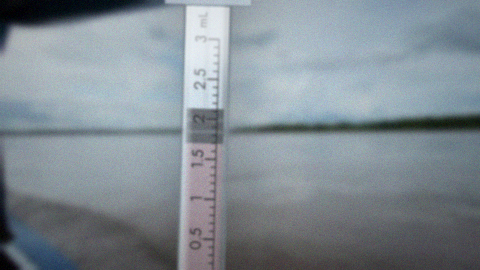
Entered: 1.7,mL
